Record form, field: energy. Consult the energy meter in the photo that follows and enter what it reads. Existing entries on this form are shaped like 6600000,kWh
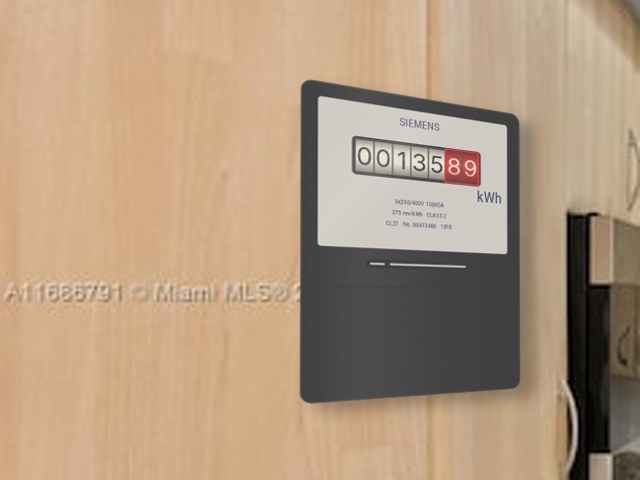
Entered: 135.89,kWh
